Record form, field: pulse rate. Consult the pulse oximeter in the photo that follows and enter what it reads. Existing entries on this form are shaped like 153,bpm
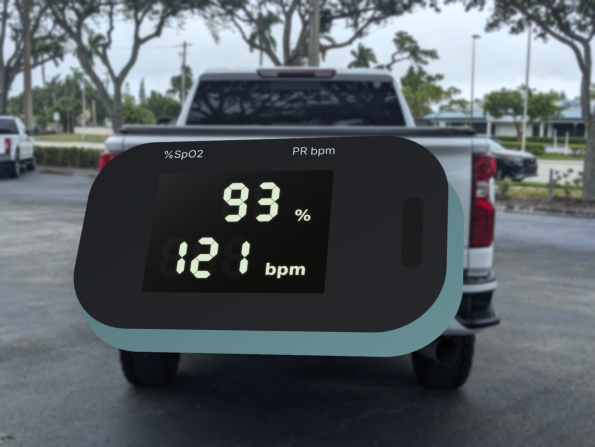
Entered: 121,bpm
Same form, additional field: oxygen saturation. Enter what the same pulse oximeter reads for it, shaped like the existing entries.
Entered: 93,%
